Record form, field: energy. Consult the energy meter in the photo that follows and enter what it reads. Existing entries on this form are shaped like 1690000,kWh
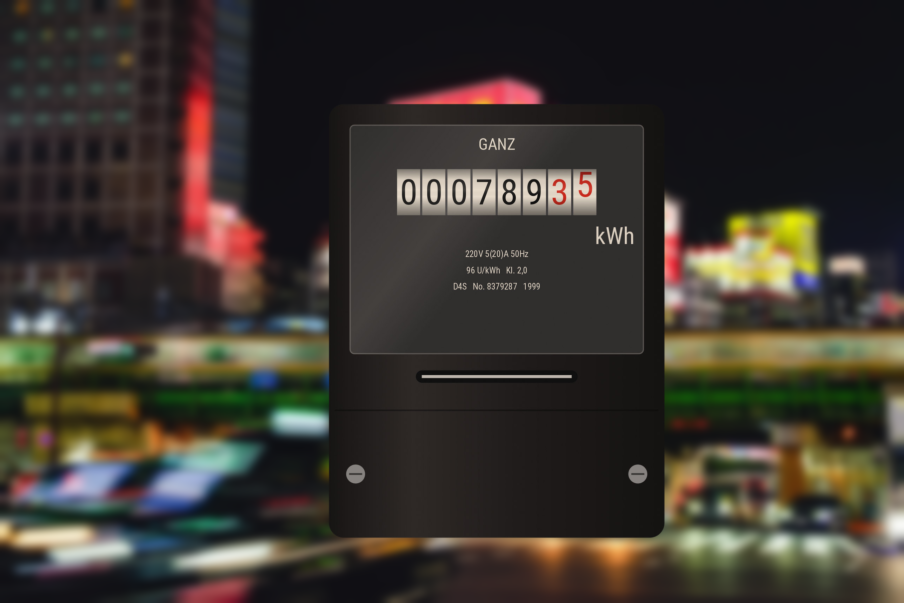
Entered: 789.35,kWh
